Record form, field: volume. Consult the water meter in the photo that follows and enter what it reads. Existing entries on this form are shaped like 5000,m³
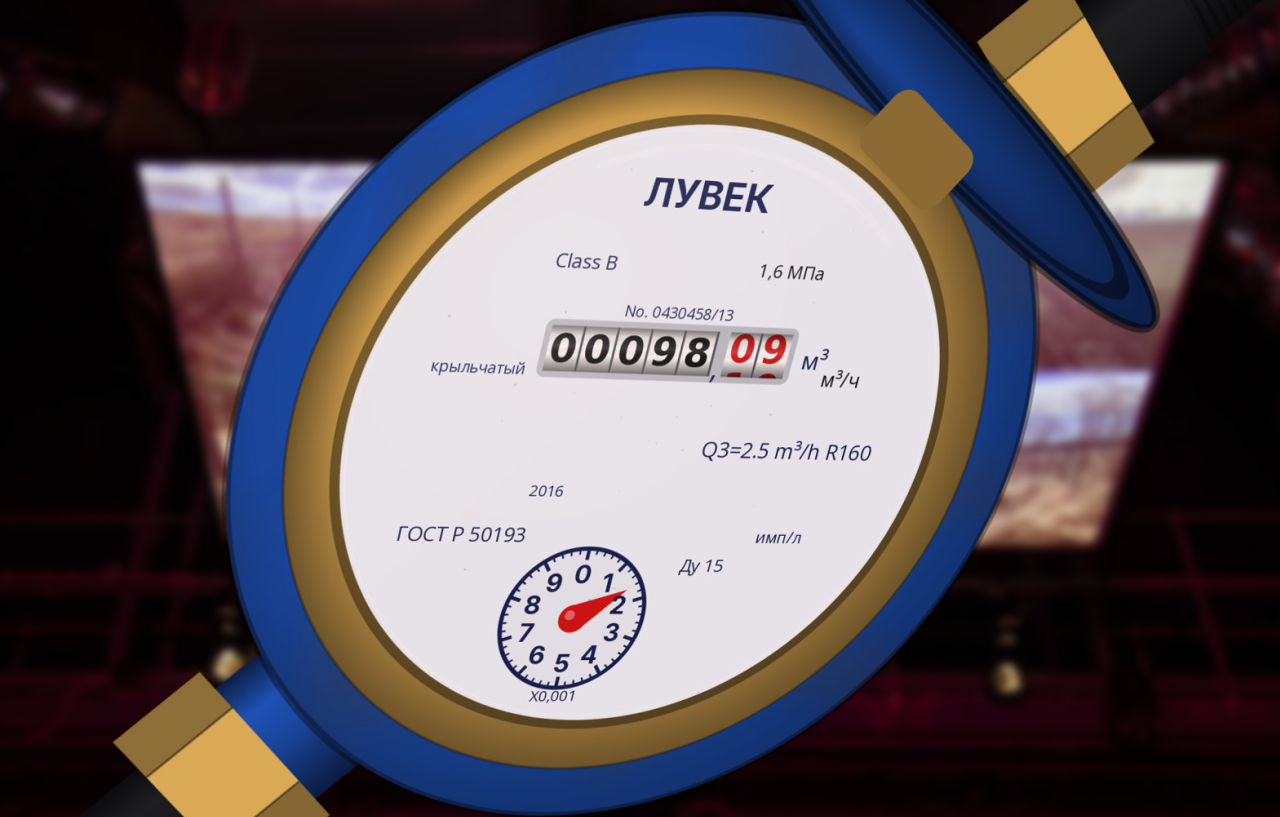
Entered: 98.091,m³
